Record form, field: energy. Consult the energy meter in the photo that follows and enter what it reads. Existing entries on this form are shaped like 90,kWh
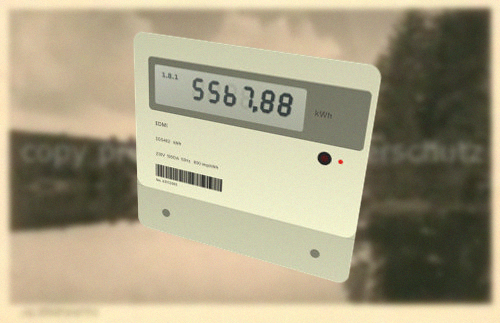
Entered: 5567.88,kWh
